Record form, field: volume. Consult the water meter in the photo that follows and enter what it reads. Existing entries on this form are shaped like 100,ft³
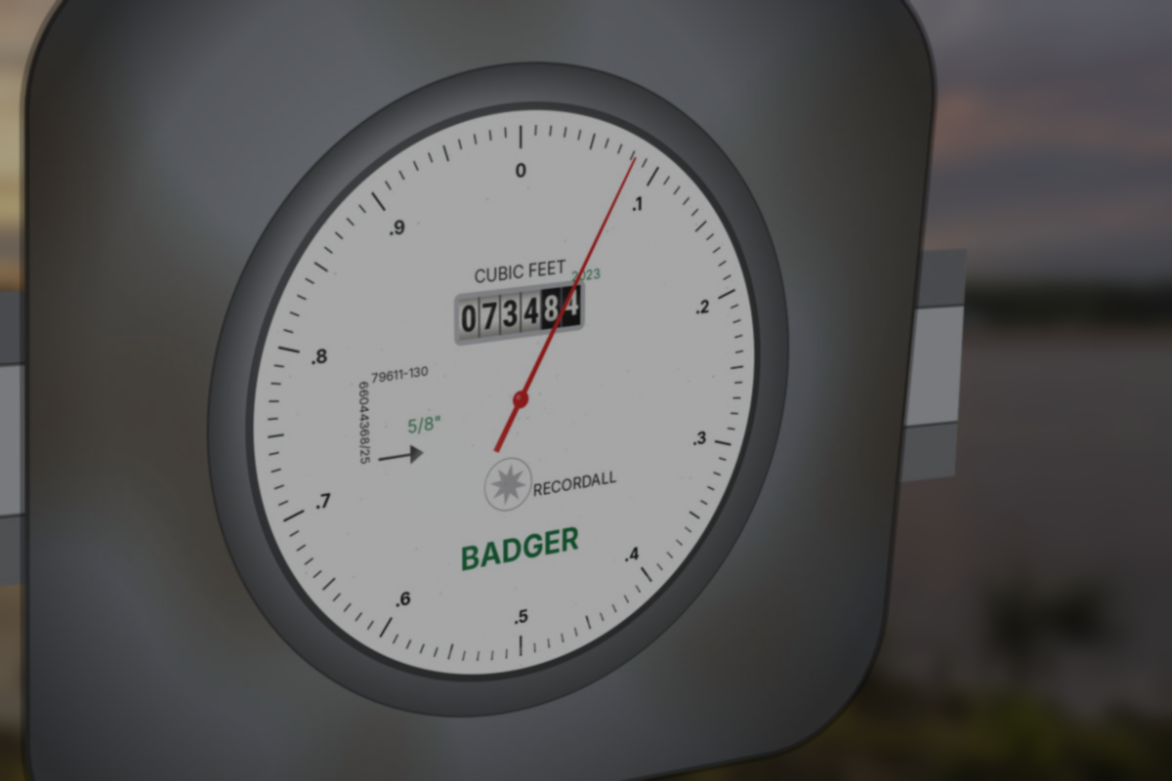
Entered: 73484.08,ft³
